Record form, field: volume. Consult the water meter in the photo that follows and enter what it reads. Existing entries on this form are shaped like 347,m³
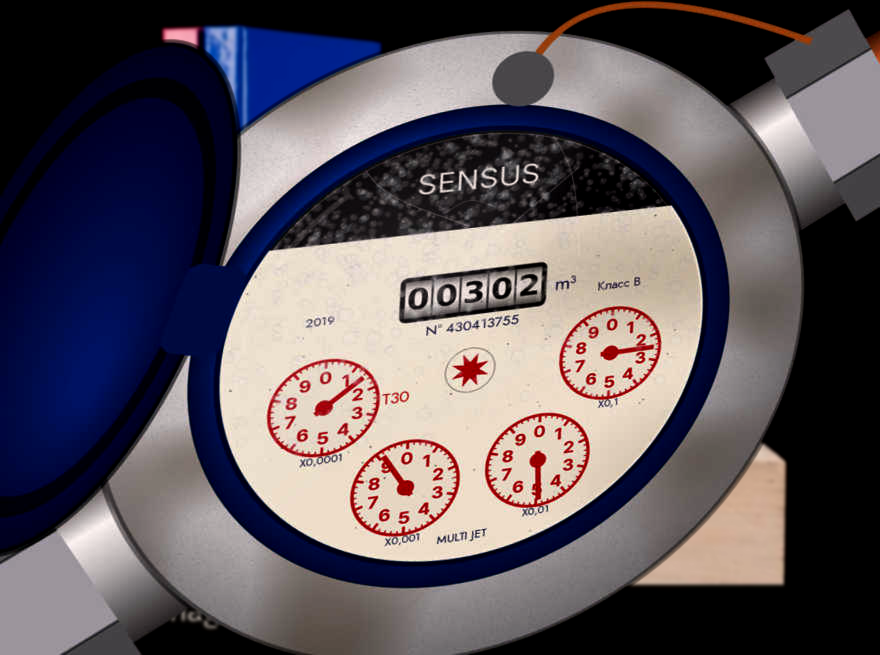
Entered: 302.2491,m³
